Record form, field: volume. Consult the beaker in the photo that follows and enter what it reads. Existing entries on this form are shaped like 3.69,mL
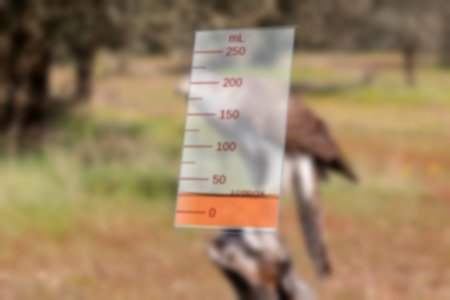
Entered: 25,mL
